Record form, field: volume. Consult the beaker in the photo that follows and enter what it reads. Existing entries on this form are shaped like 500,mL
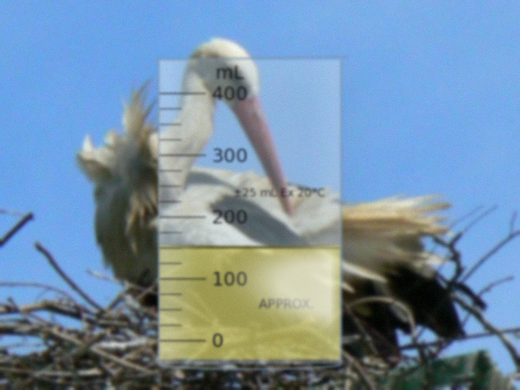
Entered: 150,mL
